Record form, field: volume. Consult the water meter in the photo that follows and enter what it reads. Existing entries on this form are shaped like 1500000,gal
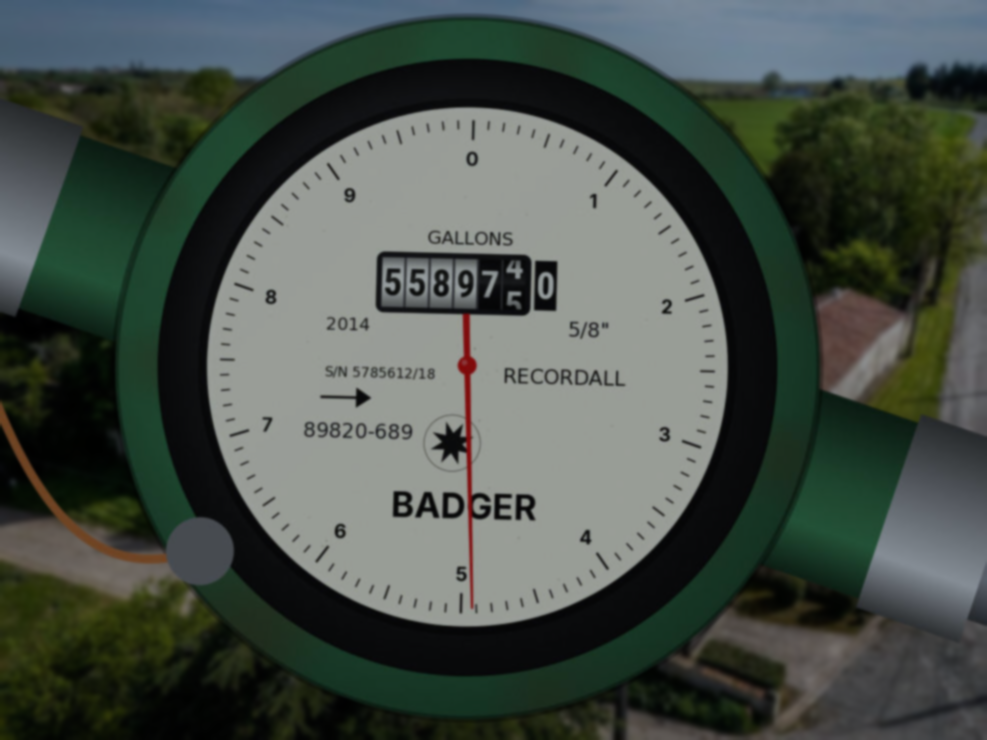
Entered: 5589744.9,gal
